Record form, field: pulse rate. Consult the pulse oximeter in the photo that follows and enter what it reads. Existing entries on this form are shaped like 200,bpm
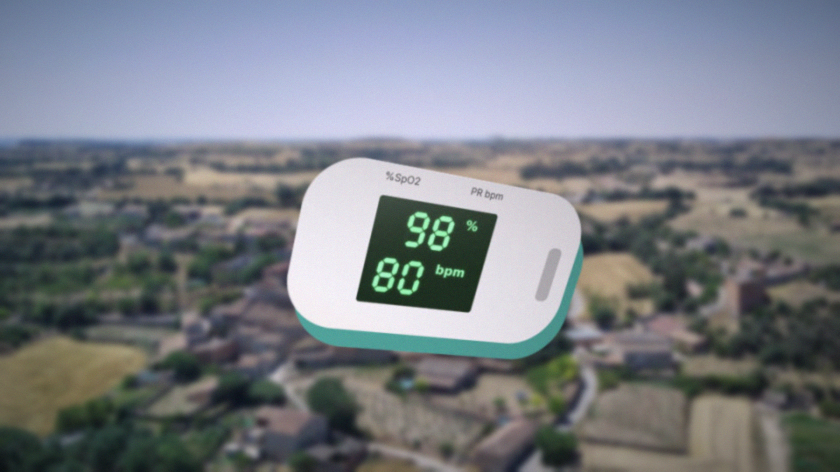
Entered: 80,bpm
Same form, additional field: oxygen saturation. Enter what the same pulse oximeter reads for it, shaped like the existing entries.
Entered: 98,%
